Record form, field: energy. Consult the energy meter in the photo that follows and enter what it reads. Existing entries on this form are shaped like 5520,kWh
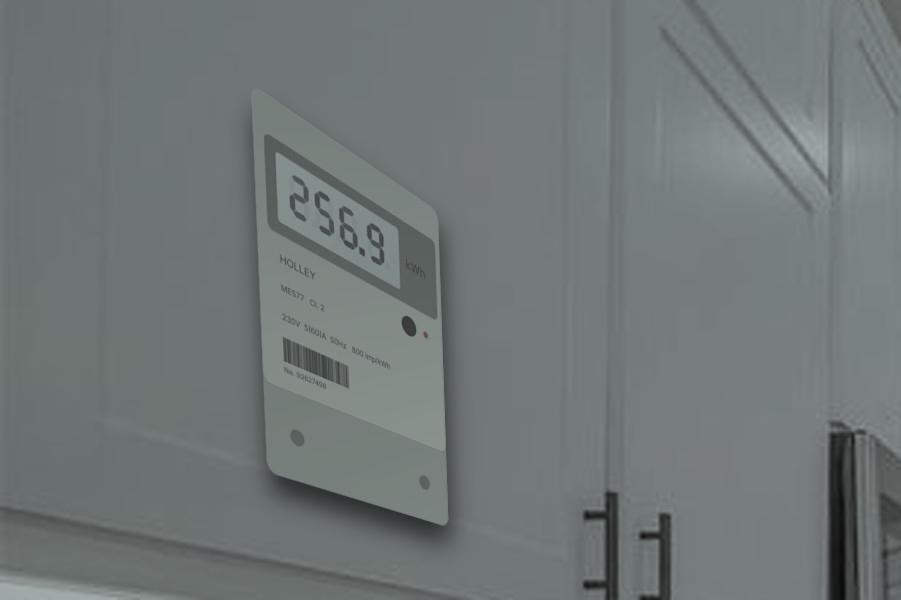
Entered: 256.9,kWh
